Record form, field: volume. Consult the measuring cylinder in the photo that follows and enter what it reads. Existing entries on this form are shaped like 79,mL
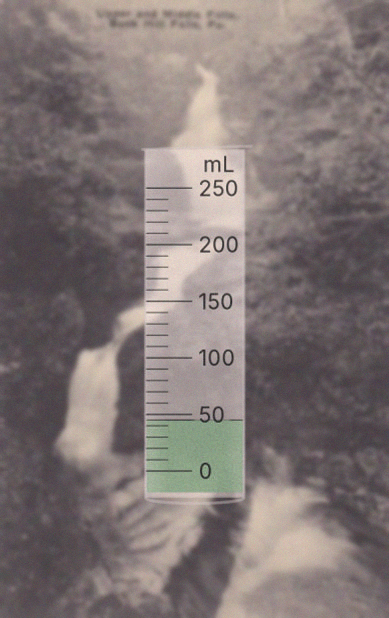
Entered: 45,mL
